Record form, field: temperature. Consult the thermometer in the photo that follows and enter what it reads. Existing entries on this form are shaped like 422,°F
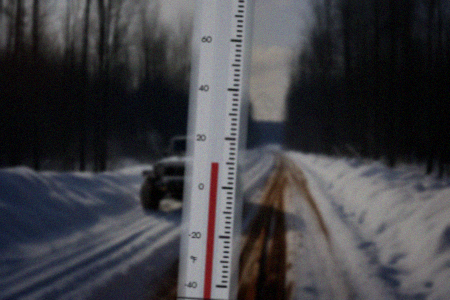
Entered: 10,°F
